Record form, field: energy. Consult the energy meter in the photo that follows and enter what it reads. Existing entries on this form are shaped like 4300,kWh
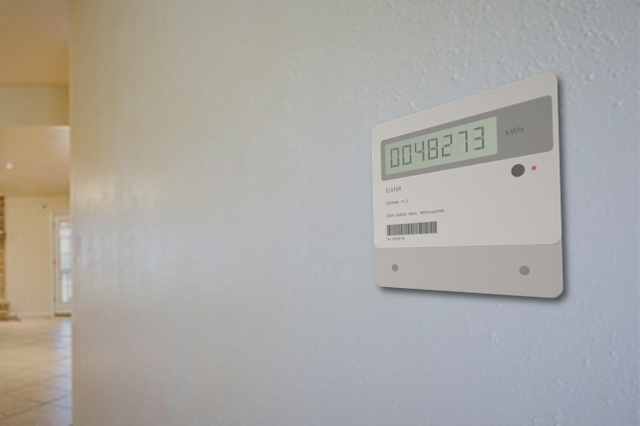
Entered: 48273,kWh
